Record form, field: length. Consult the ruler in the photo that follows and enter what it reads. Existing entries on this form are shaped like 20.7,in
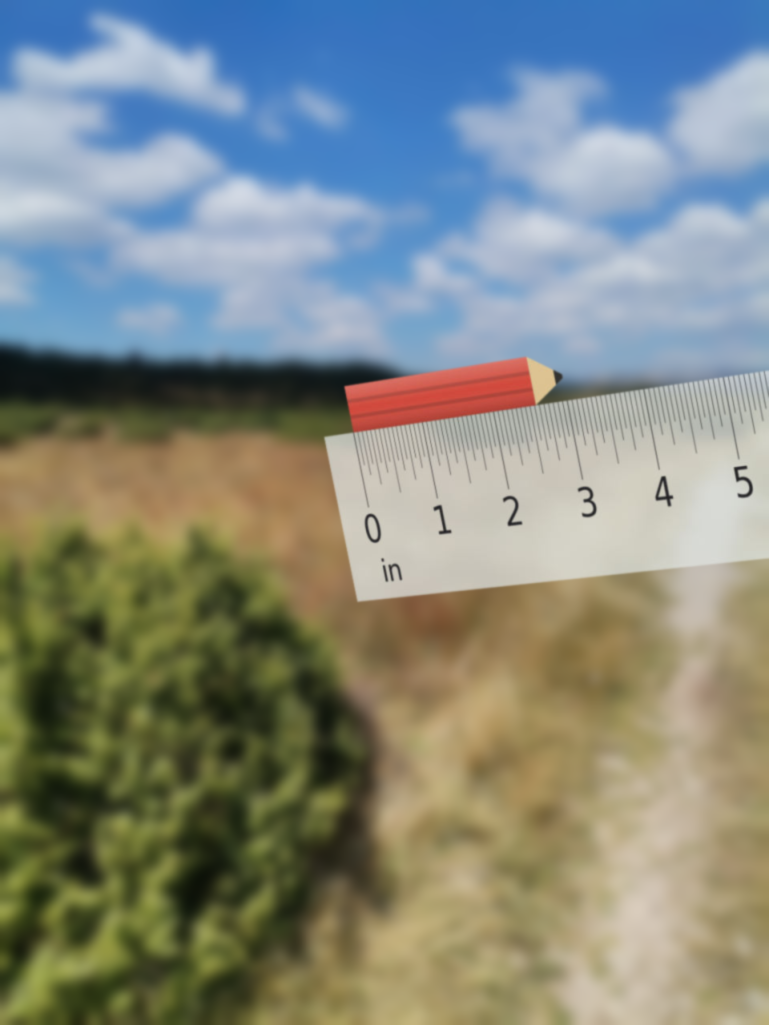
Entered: 3,in
